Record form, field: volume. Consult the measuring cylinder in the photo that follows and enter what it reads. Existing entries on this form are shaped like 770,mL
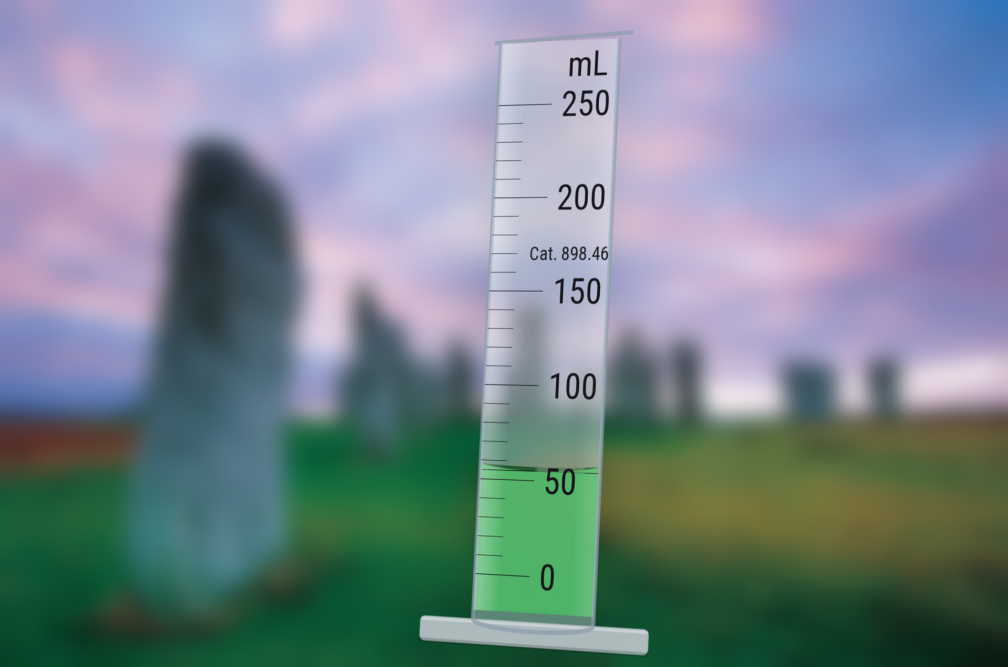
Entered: 55,mL
